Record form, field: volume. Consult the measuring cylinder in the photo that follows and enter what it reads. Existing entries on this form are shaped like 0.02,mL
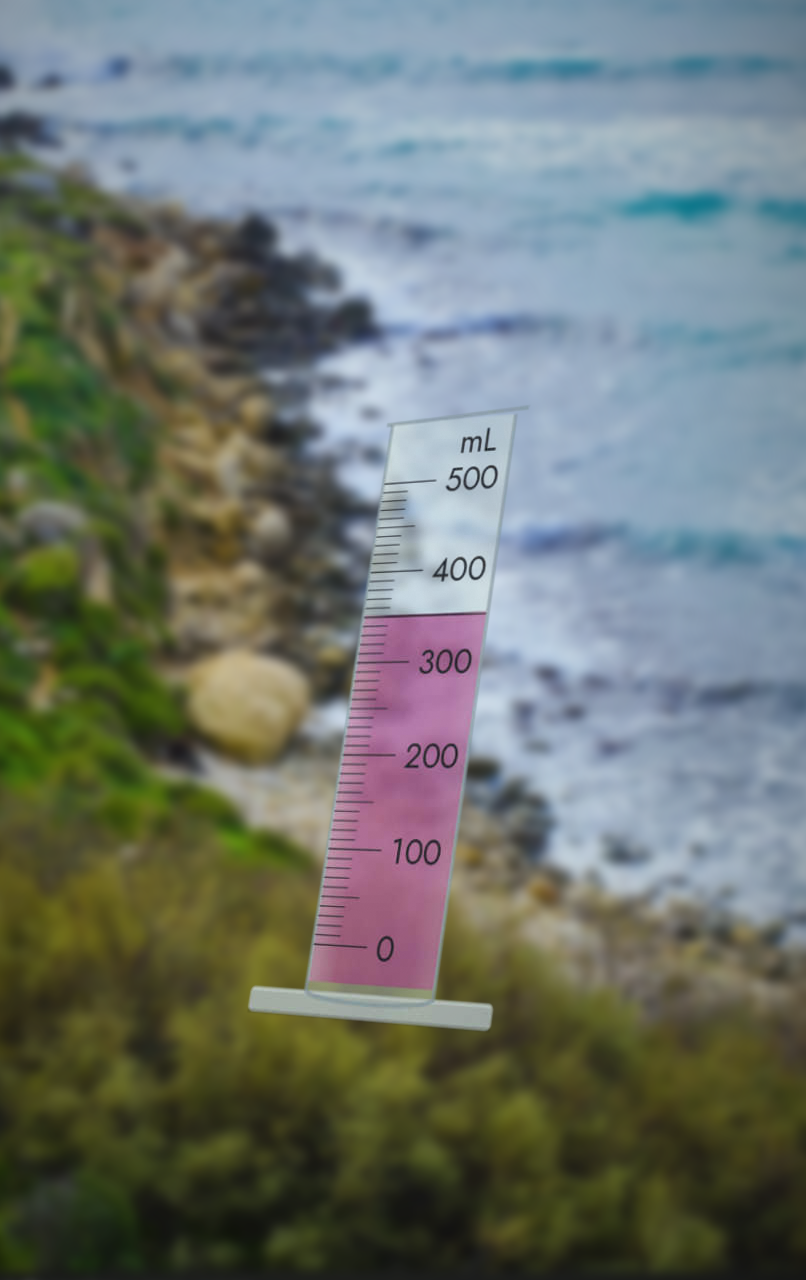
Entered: 350,mL
